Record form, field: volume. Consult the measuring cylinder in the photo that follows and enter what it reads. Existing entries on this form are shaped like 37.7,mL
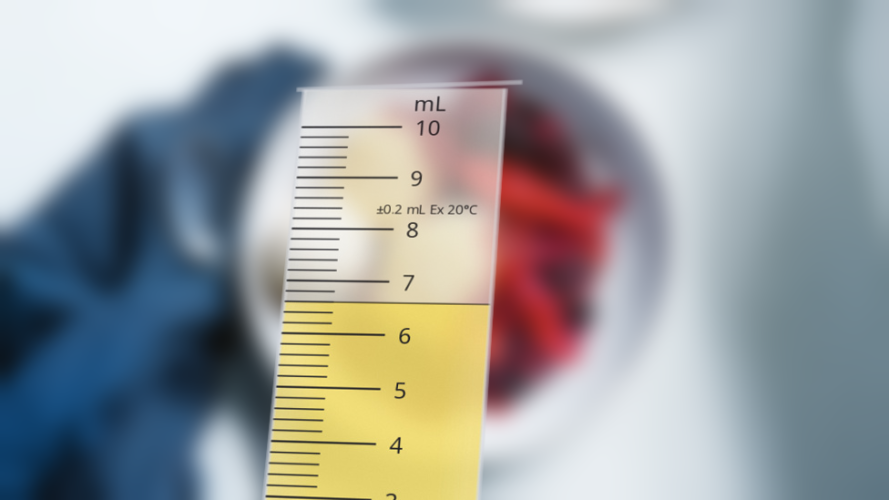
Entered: 6.6,mL
